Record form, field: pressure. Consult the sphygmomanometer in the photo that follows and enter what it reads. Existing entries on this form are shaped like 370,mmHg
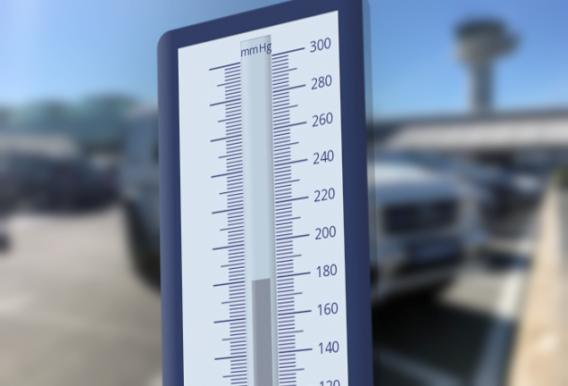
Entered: 180,mmHg
